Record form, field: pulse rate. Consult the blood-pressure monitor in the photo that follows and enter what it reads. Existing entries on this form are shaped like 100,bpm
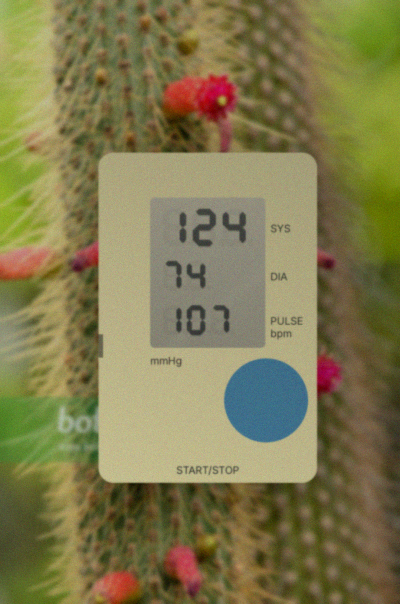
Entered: 107,bpm
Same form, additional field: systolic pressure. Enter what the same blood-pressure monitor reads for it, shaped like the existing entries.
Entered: 124,mmHg
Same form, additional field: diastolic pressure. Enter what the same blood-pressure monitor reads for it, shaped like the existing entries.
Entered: 74,mmHg
